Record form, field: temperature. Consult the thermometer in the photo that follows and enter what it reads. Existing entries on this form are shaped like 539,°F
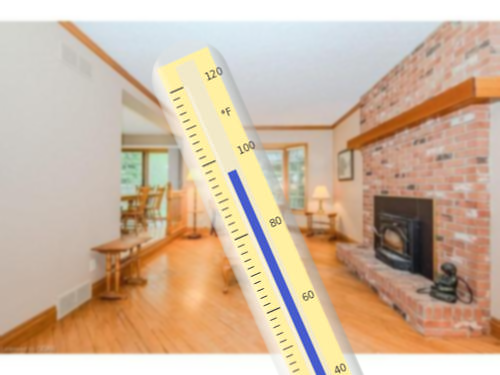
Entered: 96,°F
